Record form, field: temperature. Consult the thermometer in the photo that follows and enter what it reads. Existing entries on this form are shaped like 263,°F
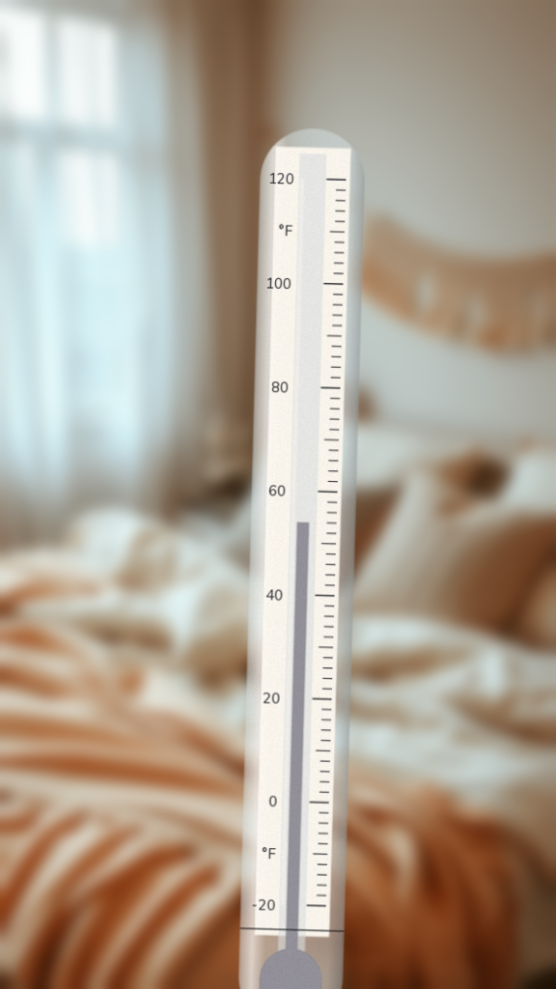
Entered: 54,°F
